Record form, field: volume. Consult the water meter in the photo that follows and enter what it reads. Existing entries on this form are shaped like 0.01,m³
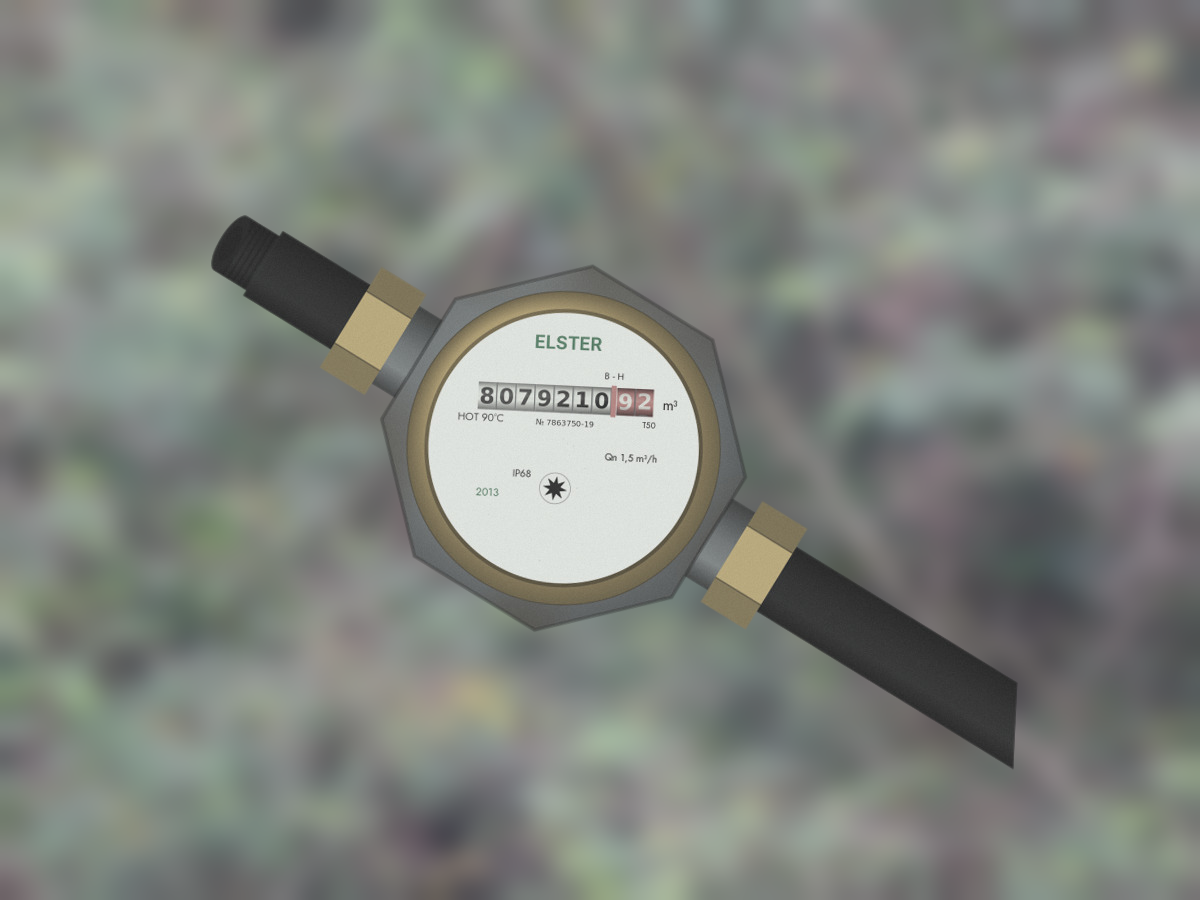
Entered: 8079210.92,m³
